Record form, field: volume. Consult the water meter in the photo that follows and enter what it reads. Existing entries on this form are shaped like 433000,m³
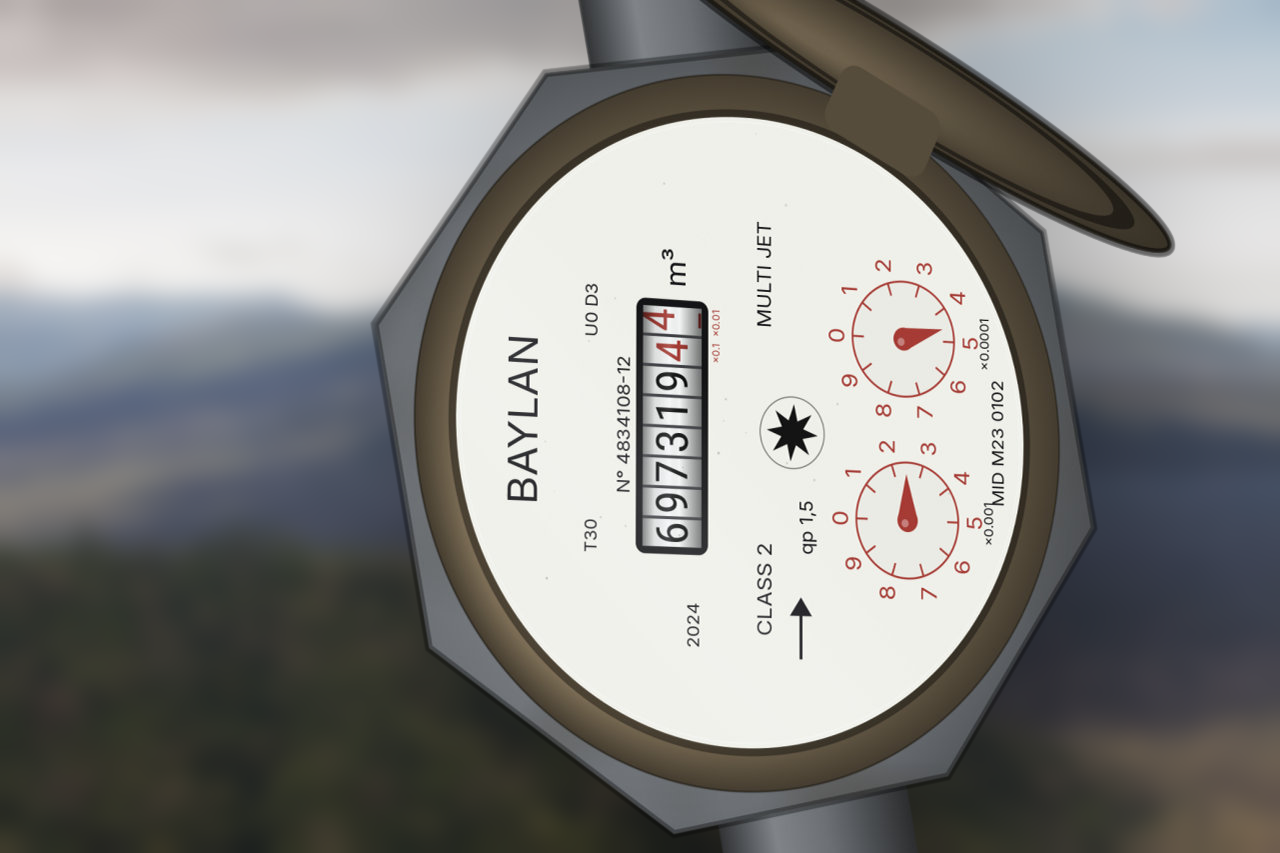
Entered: 697319.4424,m³
